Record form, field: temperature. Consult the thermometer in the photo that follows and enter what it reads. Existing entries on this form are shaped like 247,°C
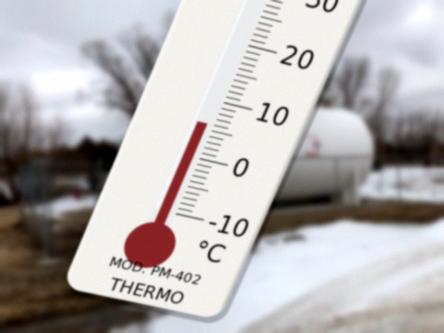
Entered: 6,°C
